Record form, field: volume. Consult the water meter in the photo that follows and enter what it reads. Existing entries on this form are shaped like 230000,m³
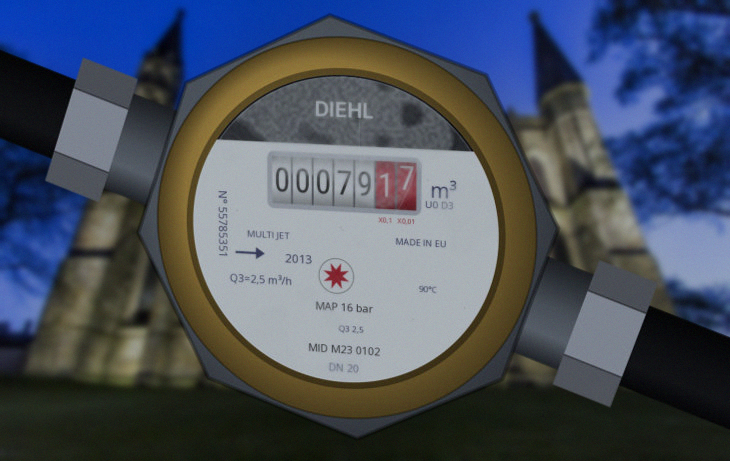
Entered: 79.17,m³
